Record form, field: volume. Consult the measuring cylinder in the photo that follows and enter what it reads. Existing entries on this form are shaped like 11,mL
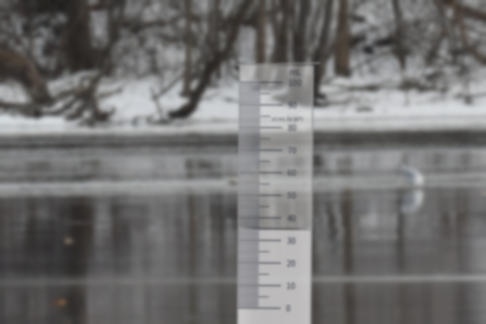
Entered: 35,mL
